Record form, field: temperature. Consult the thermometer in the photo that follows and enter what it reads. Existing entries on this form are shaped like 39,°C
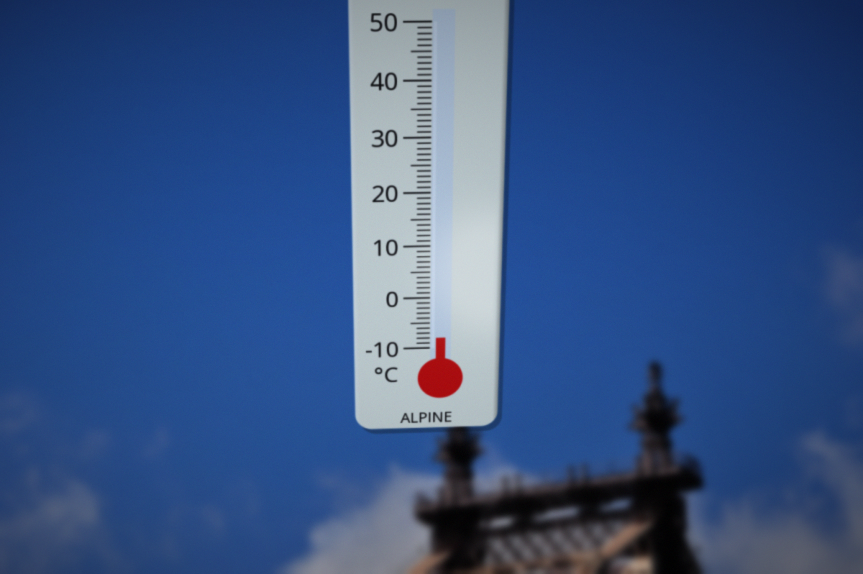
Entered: -8,°C
